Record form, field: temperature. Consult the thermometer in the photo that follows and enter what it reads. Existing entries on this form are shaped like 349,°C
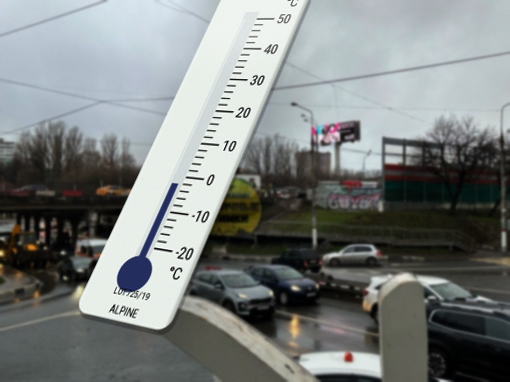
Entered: -2,°C
